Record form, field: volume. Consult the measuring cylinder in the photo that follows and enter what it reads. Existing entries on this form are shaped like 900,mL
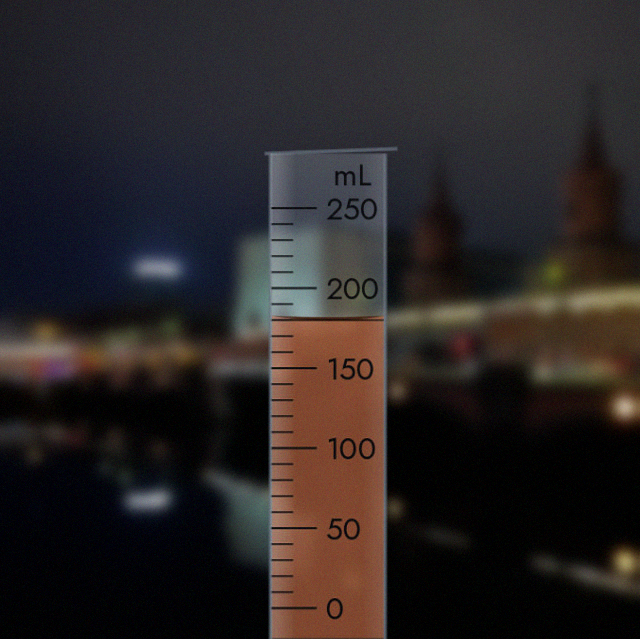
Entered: 180,mL
